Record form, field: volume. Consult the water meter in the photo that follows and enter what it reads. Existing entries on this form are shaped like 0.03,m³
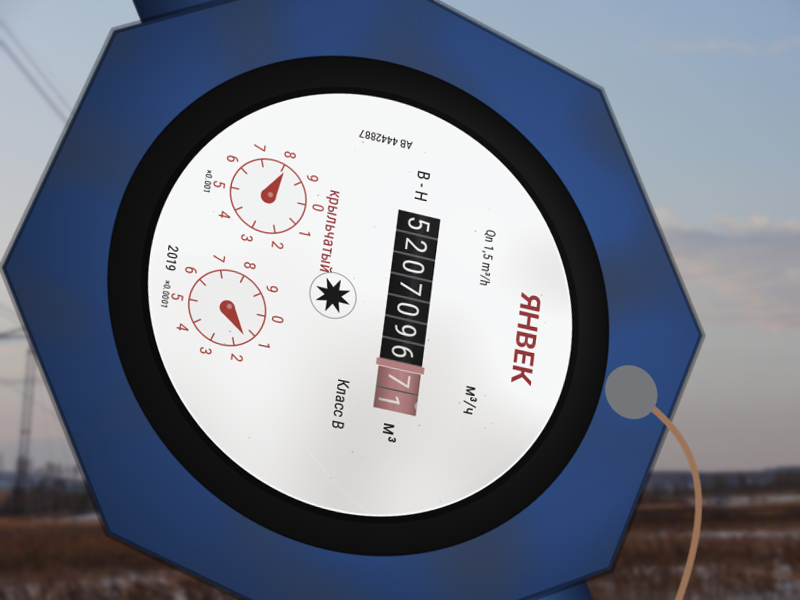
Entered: 5207096.7081,m³
